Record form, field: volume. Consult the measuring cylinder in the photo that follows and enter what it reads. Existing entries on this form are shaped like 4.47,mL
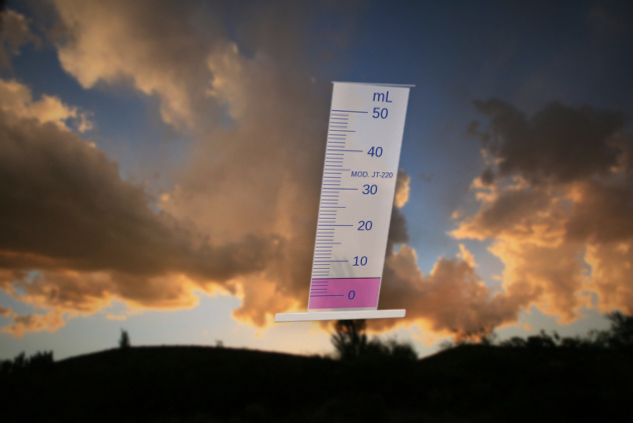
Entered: 5,mL
